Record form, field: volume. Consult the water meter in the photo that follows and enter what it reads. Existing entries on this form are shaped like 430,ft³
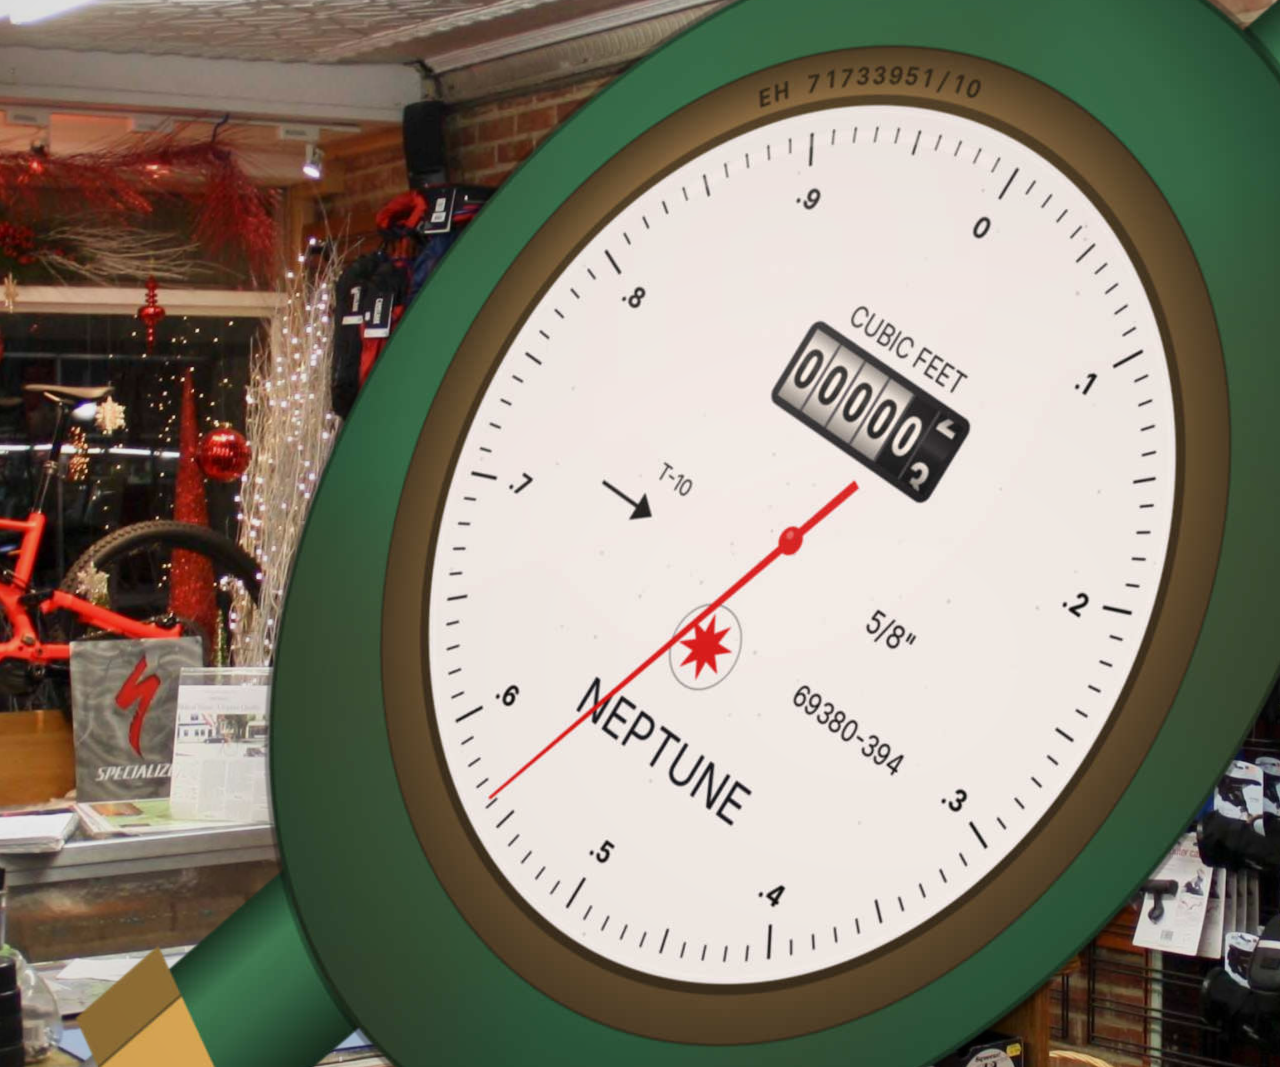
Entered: 2.56,ft³
